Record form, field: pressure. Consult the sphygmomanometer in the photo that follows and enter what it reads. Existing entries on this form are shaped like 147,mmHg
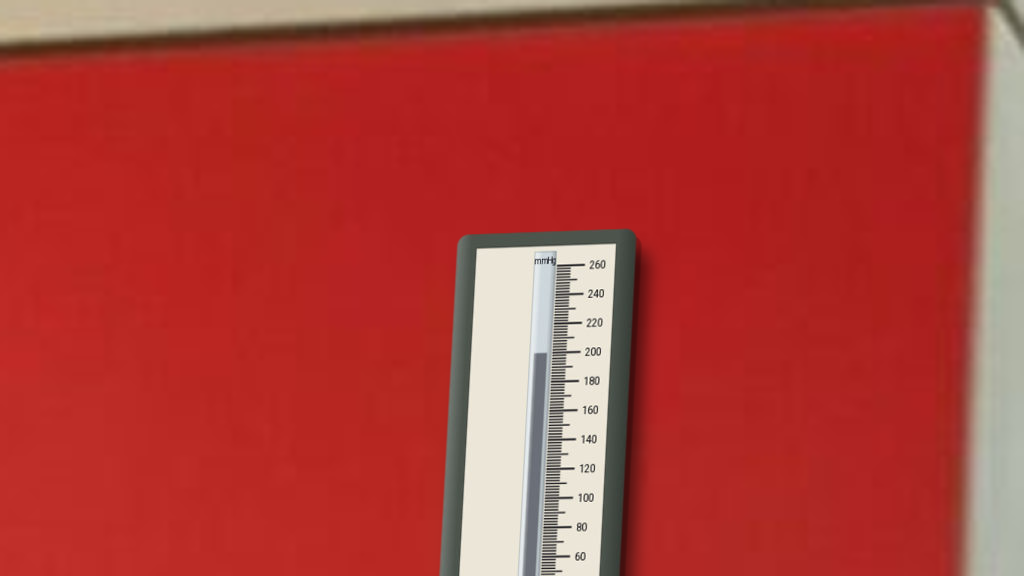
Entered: 200,mmHg
